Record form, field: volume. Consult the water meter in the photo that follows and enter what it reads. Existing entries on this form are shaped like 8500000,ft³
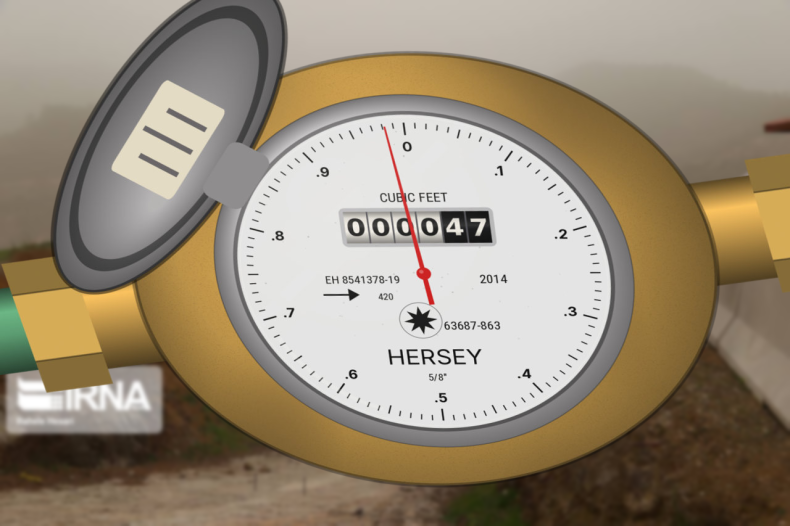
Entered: 46.98,ft³
